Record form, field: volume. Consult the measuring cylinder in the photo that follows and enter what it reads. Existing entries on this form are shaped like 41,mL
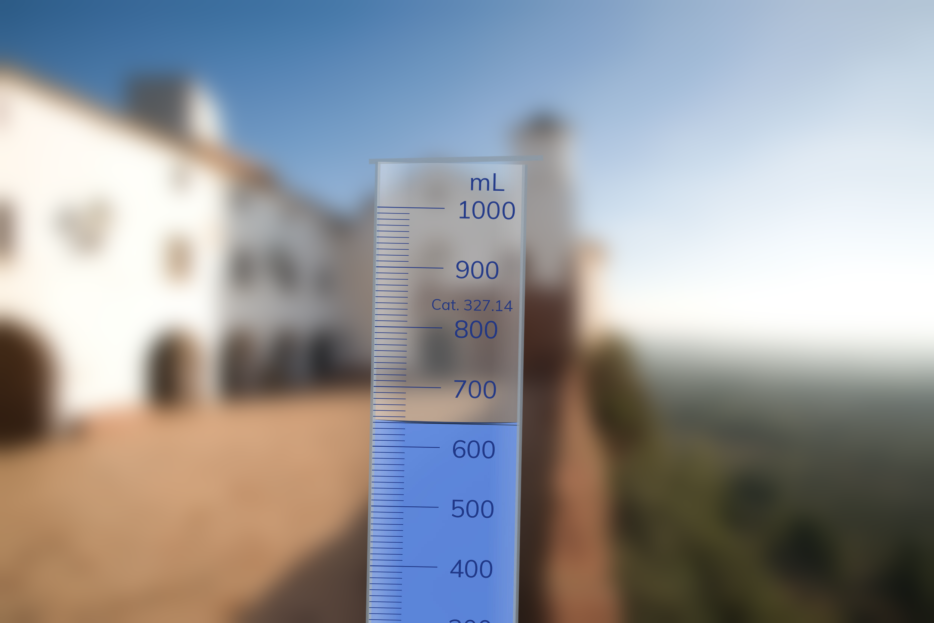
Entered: 640,mL
